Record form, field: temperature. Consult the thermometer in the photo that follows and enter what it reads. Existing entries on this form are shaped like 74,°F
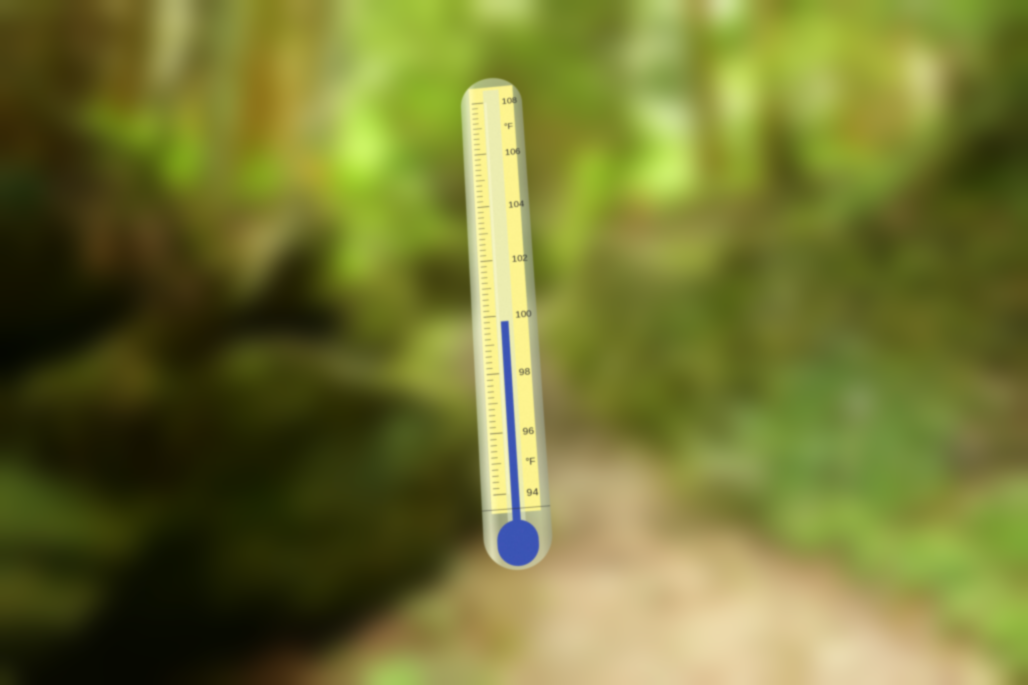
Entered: 99.8,°F
